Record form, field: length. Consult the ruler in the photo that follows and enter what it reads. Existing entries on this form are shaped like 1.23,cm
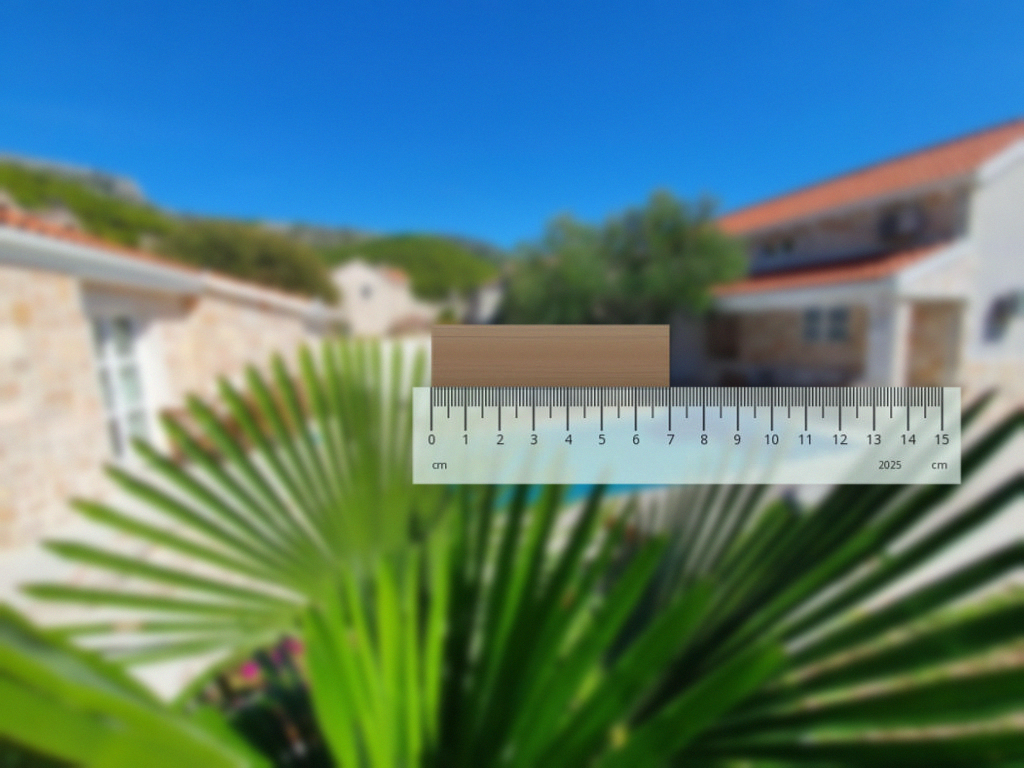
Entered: 7,cm
